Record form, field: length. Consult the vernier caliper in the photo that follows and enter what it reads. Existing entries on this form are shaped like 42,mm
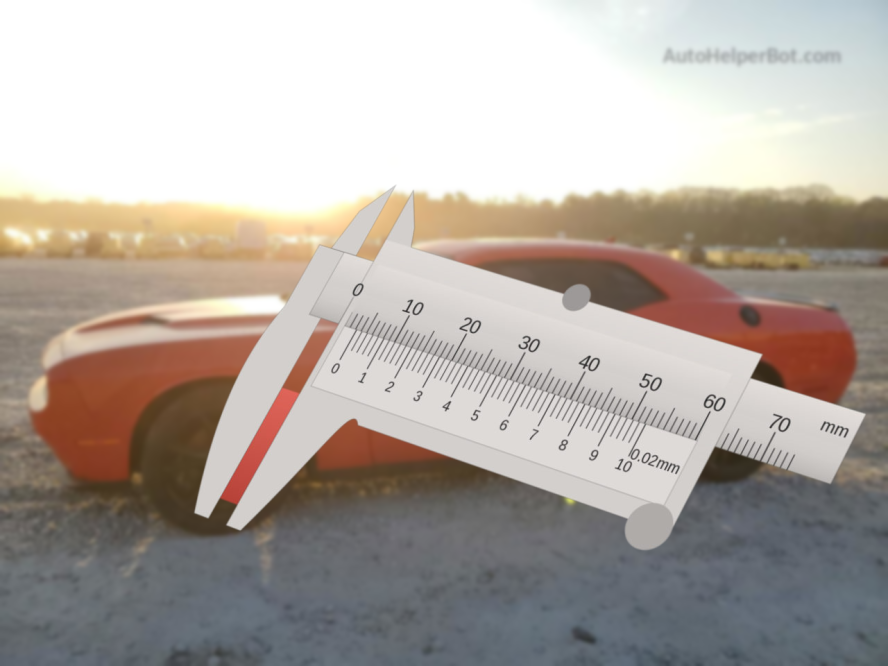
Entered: 3.2,mm
